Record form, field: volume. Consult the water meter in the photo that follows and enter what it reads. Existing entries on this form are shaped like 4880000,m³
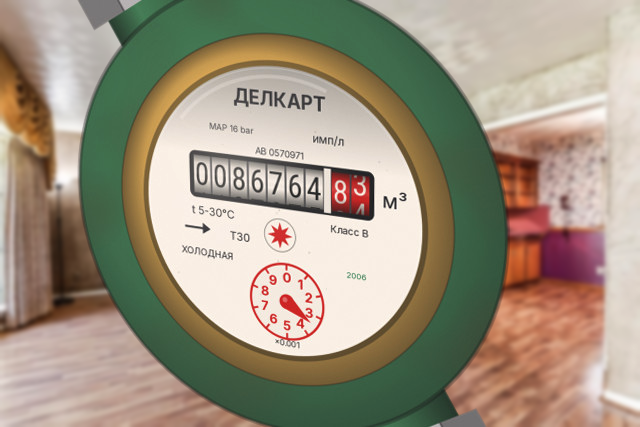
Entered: 86764.833,m³
